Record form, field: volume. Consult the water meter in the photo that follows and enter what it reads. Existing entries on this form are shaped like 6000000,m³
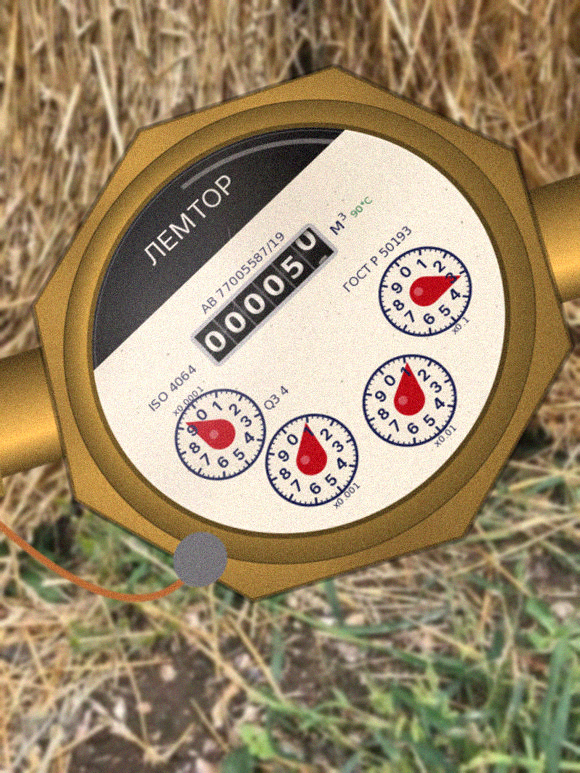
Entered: 50.3109,m³
